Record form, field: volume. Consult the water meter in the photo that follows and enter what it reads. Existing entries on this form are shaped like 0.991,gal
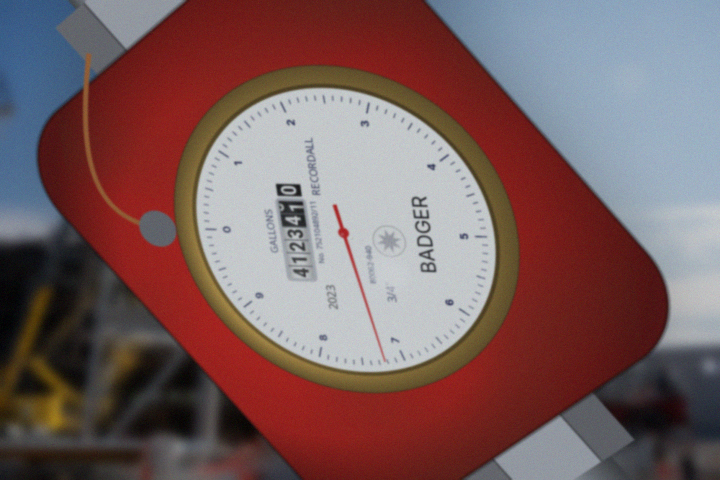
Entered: 4123407.2,gal
